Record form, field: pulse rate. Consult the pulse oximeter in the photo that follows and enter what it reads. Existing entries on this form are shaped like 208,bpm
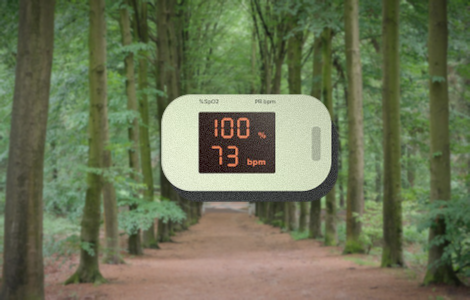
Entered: 73,bpm
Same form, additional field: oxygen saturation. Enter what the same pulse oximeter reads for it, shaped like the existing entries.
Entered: 100,%
